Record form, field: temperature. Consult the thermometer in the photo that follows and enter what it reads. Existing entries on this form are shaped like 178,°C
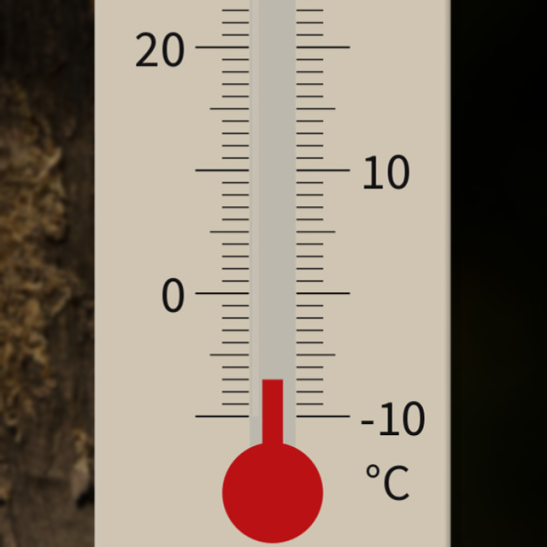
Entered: -7,°C
